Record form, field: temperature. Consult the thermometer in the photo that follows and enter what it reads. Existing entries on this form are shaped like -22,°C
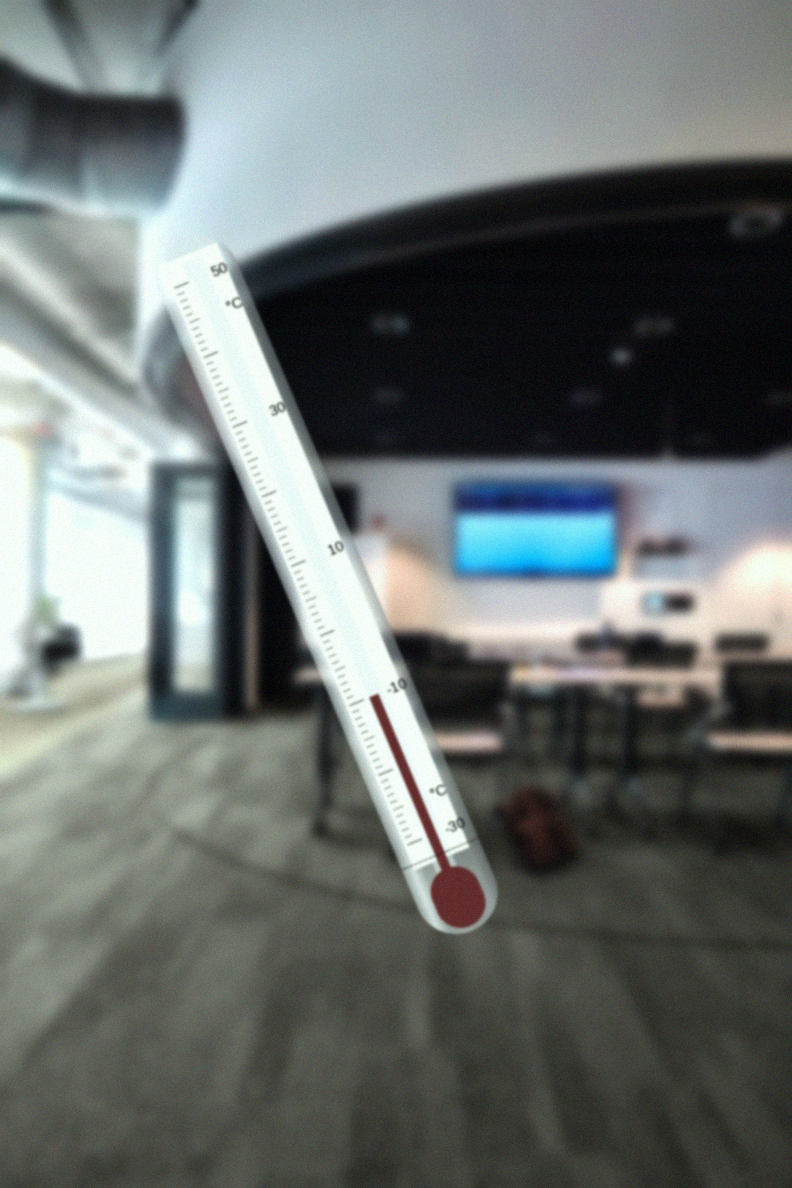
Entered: -10,°C
